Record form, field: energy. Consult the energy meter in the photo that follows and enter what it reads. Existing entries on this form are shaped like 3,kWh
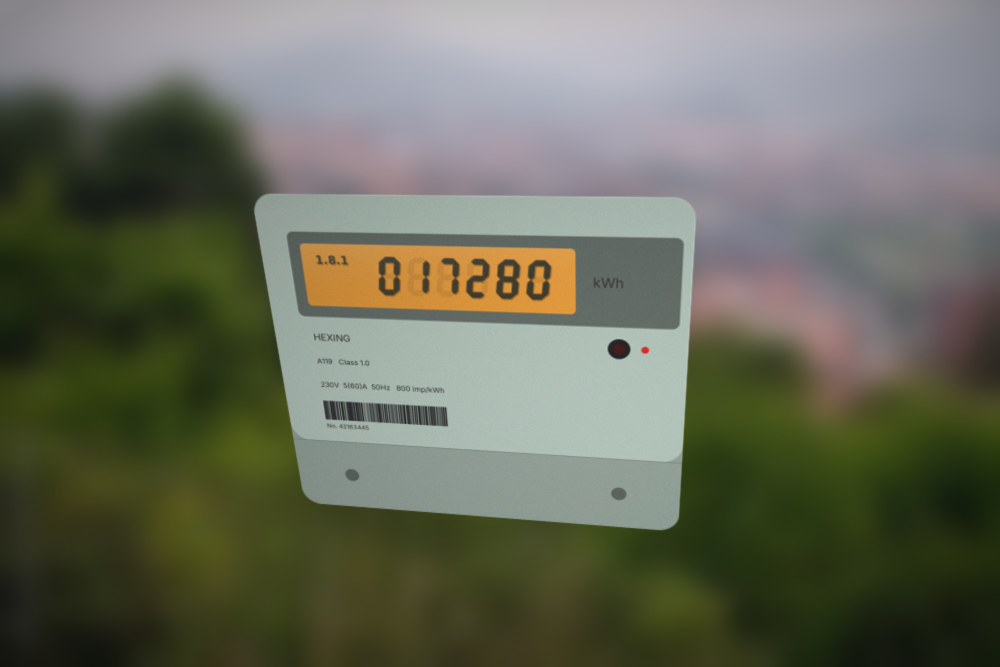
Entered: 17280,kWh
